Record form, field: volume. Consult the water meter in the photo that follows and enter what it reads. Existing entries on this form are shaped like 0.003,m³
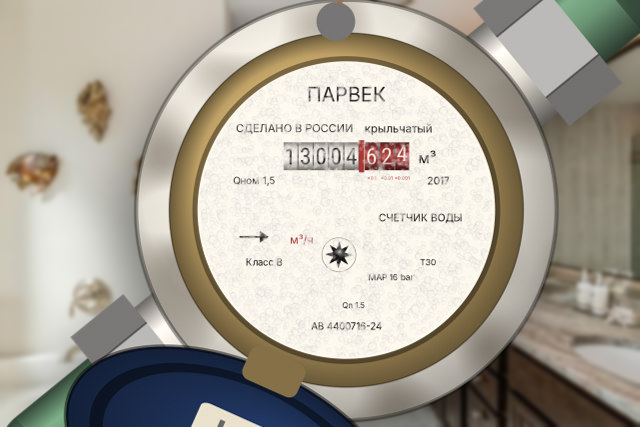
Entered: 13004.624,m³
